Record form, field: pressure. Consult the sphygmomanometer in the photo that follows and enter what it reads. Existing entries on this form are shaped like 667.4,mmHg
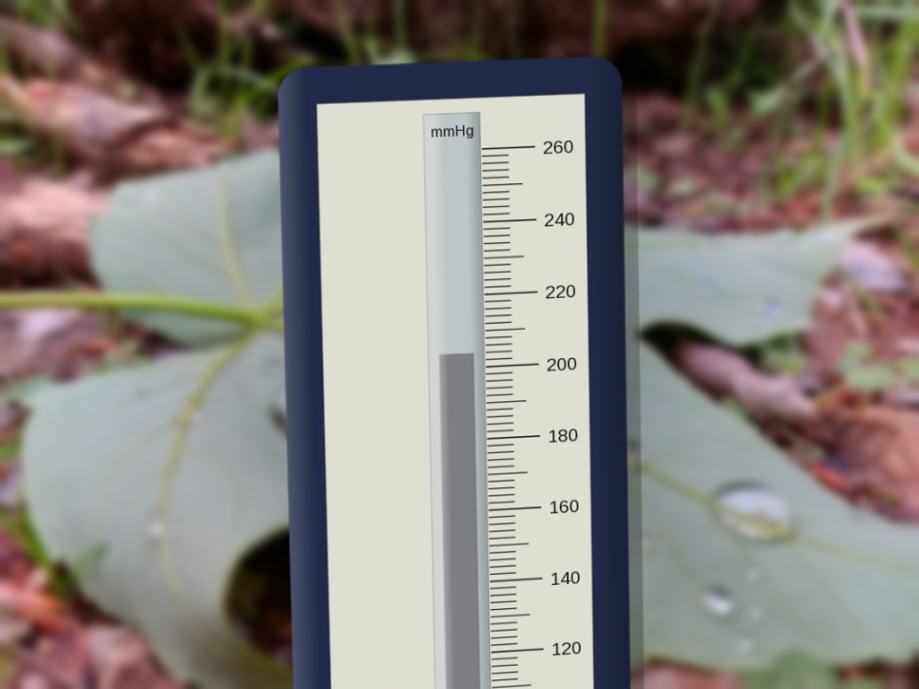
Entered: 204,mmHg
